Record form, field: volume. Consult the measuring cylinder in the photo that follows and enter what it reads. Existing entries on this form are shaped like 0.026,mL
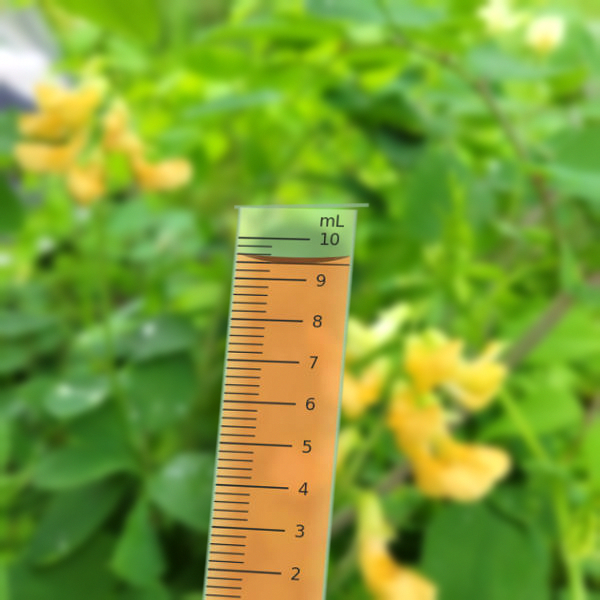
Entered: 9.4,mL
